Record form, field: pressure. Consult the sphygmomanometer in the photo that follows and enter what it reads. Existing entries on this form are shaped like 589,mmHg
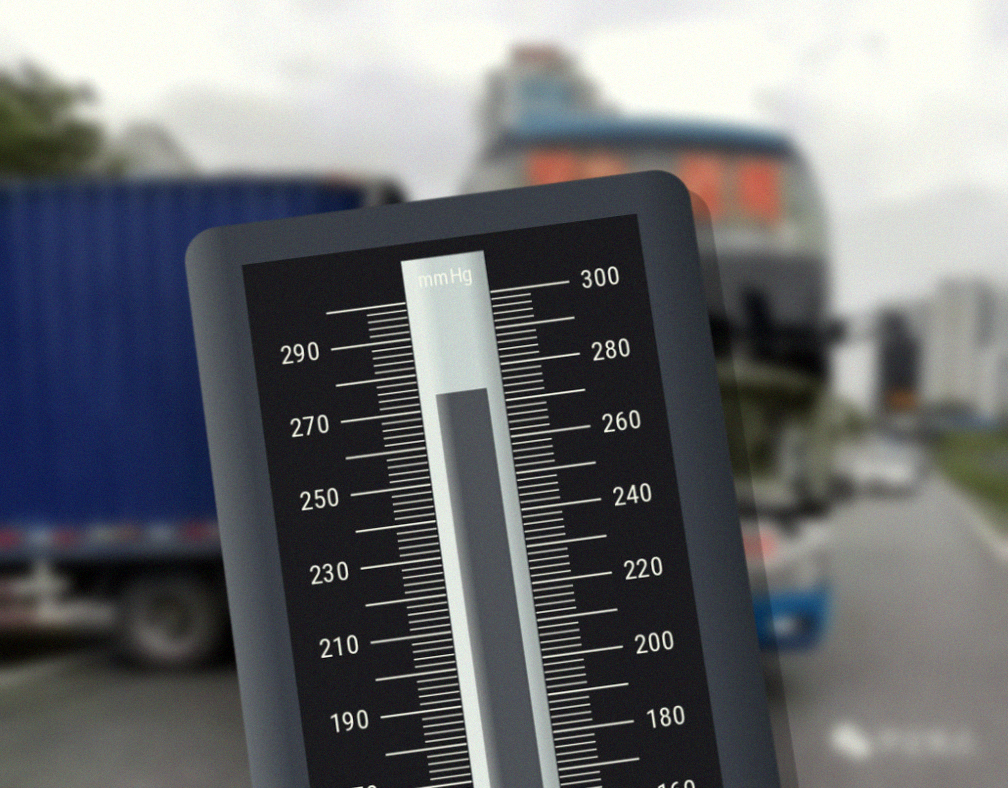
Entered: 274,mmHg
